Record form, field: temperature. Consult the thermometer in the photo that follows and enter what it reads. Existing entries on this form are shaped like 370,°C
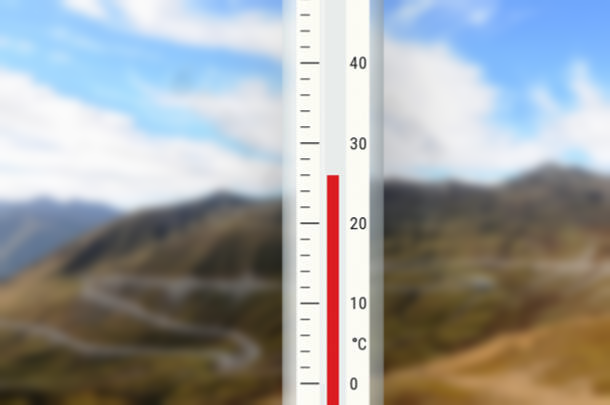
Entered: 26,°C
